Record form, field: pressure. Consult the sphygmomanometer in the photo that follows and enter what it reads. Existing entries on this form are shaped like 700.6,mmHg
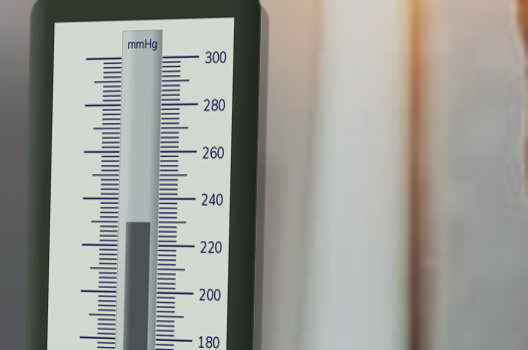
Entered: 230,mmHg
